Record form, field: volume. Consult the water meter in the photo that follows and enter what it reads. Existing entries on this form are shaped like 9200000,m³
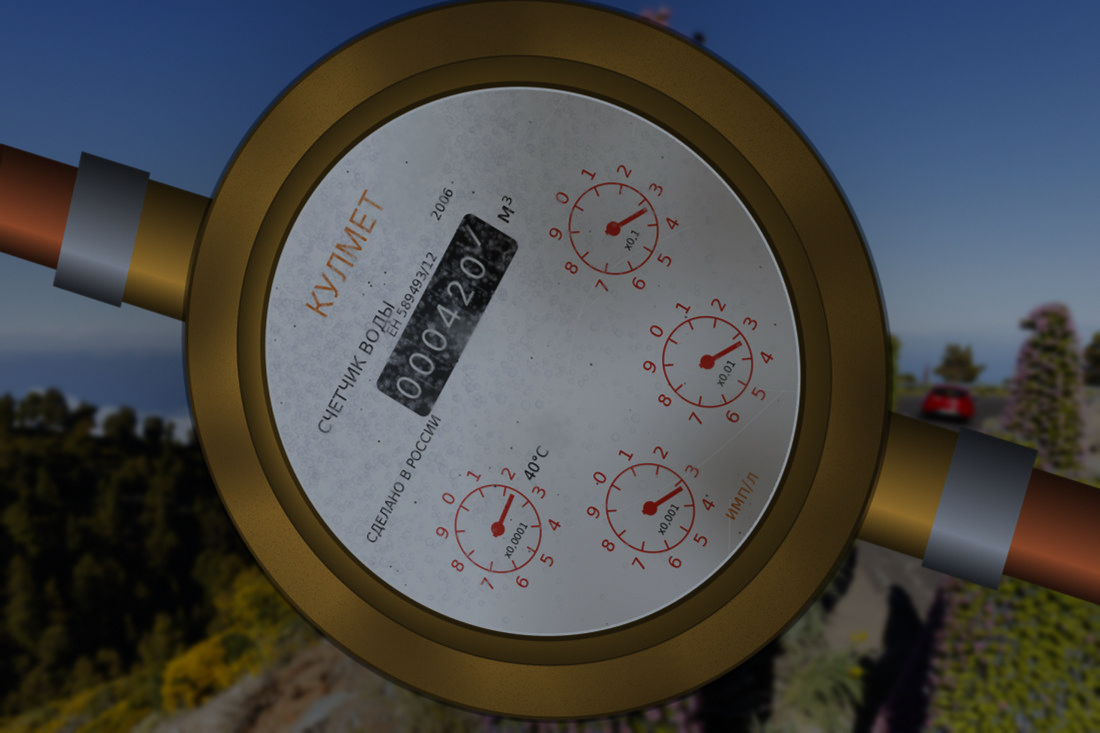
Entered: 4207.3332,m³
